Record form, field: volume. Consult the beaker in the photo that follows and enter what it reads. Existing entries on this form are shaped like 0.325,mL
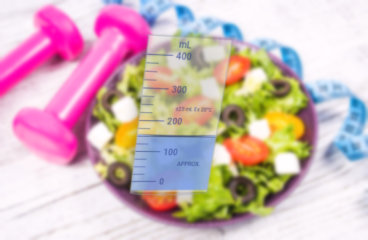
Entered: 150,mL
